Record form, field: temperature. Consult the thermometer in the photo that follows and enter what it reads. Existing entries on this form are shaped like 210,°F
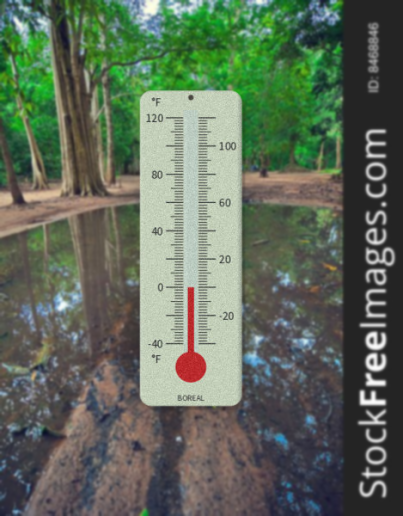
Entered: 0,°F
